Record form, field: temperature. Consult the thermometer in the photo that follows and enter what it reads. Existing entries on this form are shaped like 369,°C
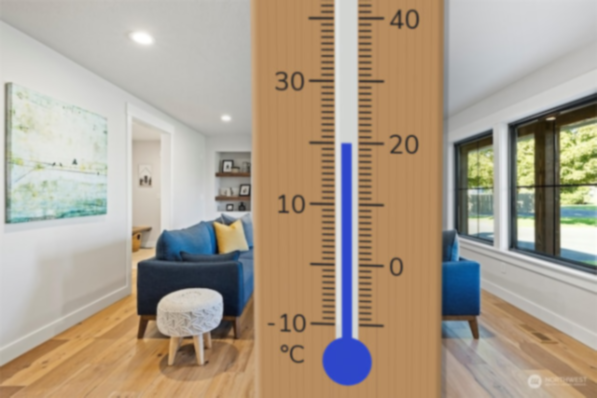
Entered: 20,°C
